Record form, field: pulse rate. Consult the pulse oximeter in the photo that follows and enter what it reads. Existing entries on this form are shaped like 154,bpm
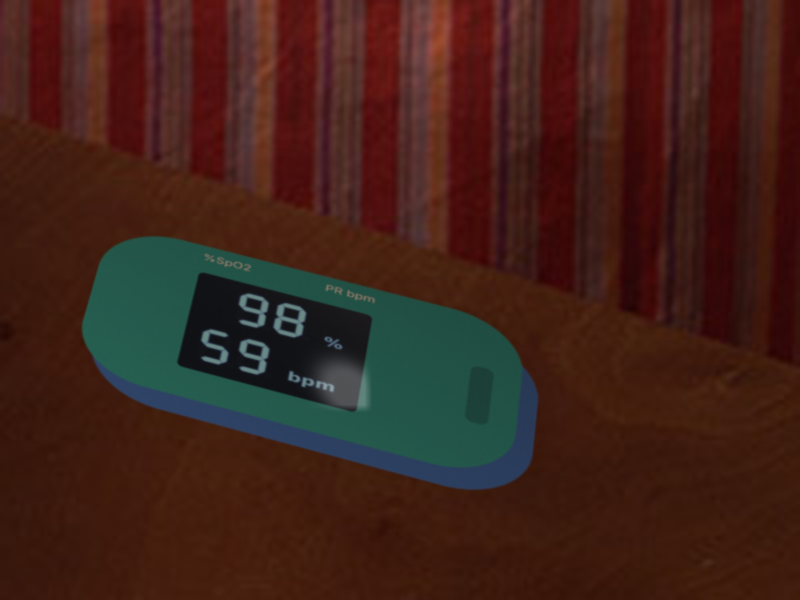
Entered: 59,bpm
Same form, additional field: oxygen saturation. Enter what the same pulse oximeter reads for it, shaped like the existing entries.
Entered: 98,%
